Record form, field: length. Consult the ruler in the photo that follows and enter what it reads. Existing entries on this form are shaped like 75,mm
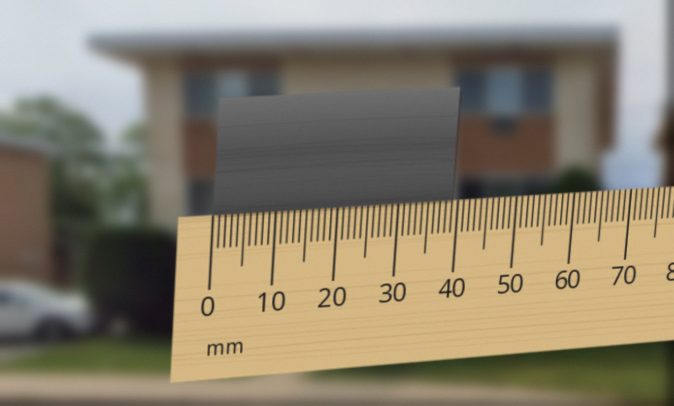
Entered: 39,mm
